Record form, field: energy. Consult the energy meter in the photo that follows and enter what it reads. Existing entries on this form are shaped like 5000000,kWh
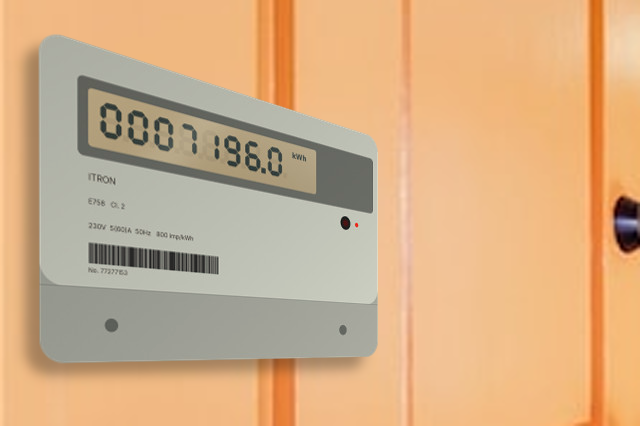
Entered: 7196.0,kWh
